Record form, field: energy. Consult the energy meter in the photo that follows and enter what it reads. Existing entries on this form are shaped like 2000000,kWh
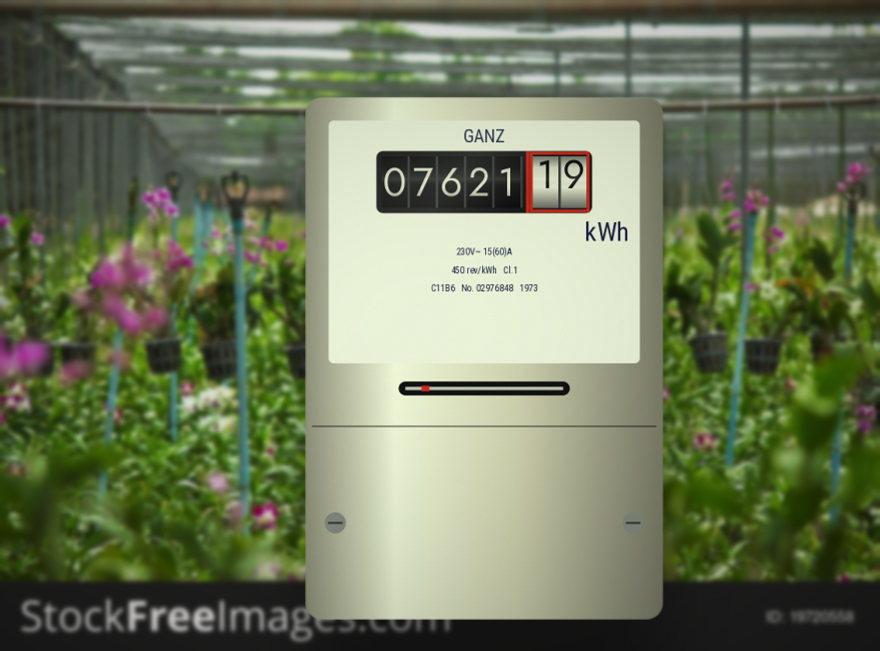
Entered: 7621.19,kWh
